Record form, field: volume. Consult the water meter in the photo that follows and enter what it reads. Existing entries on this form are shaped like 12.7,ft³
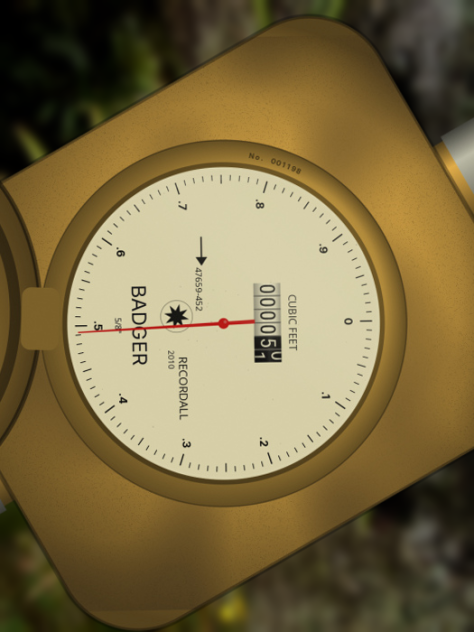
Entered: 50.49,ft³
